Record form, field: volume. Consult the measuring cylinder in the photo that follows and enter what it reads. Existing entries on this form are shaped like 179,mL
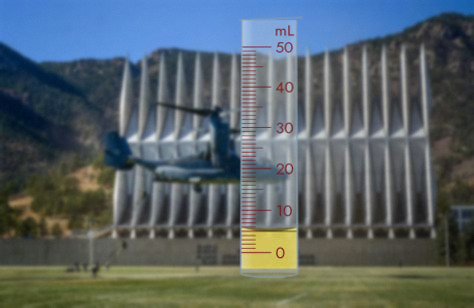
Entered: 5,mL
